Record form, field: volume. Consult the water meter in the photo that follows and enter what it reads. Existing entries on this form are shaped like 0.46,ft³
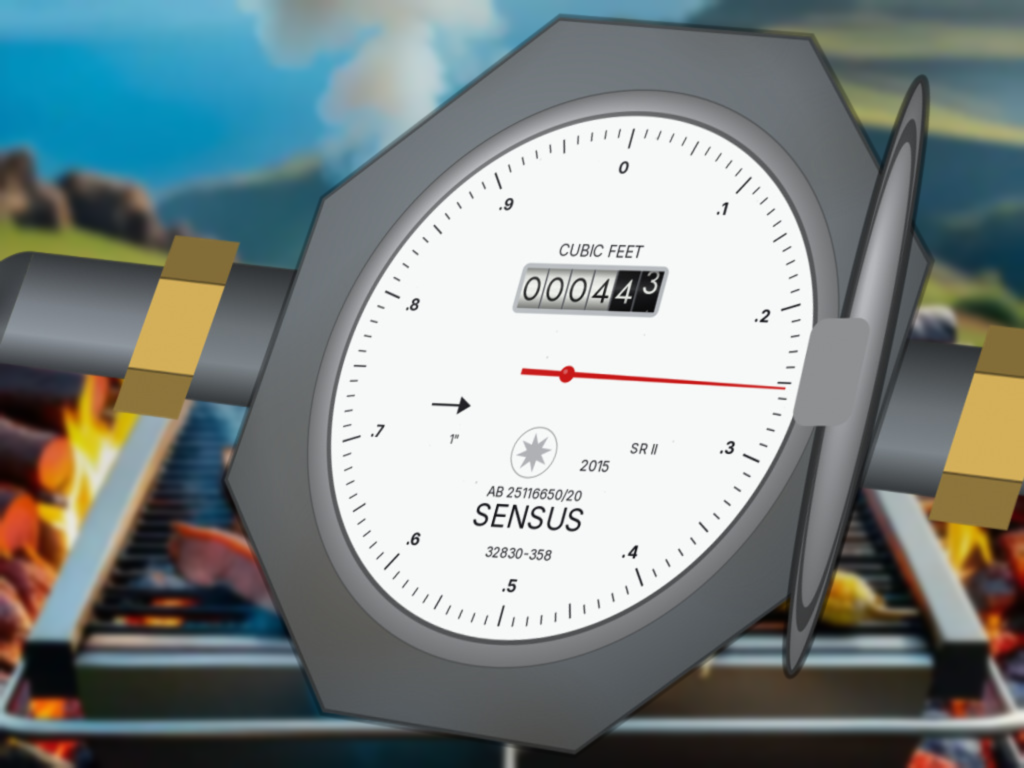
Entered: 443.25,ft³
